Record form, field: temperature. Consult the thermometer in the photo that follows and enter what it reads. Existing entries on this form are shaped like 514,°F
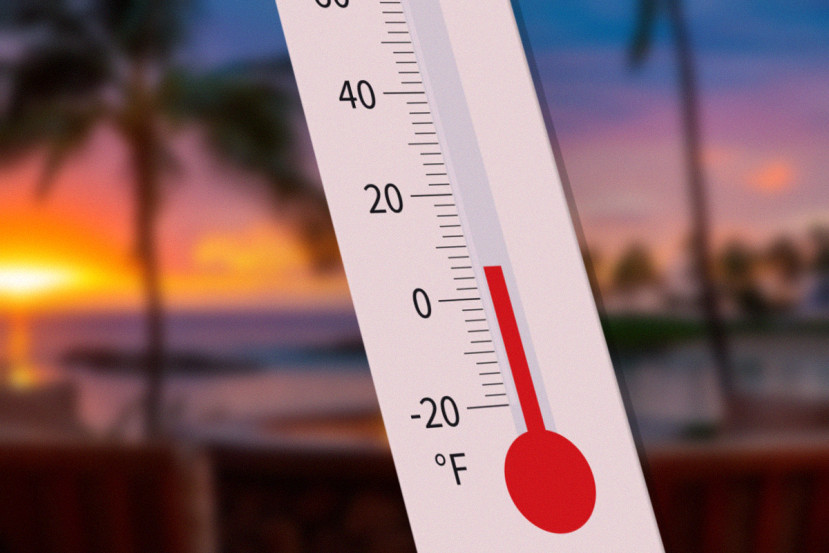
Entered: 6,°F
